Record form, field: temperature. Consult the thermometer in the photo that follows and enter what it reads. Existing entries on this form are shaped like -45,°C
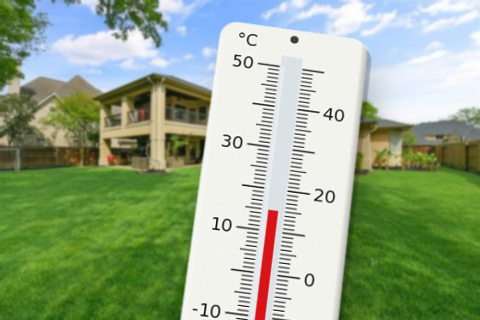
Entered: 15,°C
